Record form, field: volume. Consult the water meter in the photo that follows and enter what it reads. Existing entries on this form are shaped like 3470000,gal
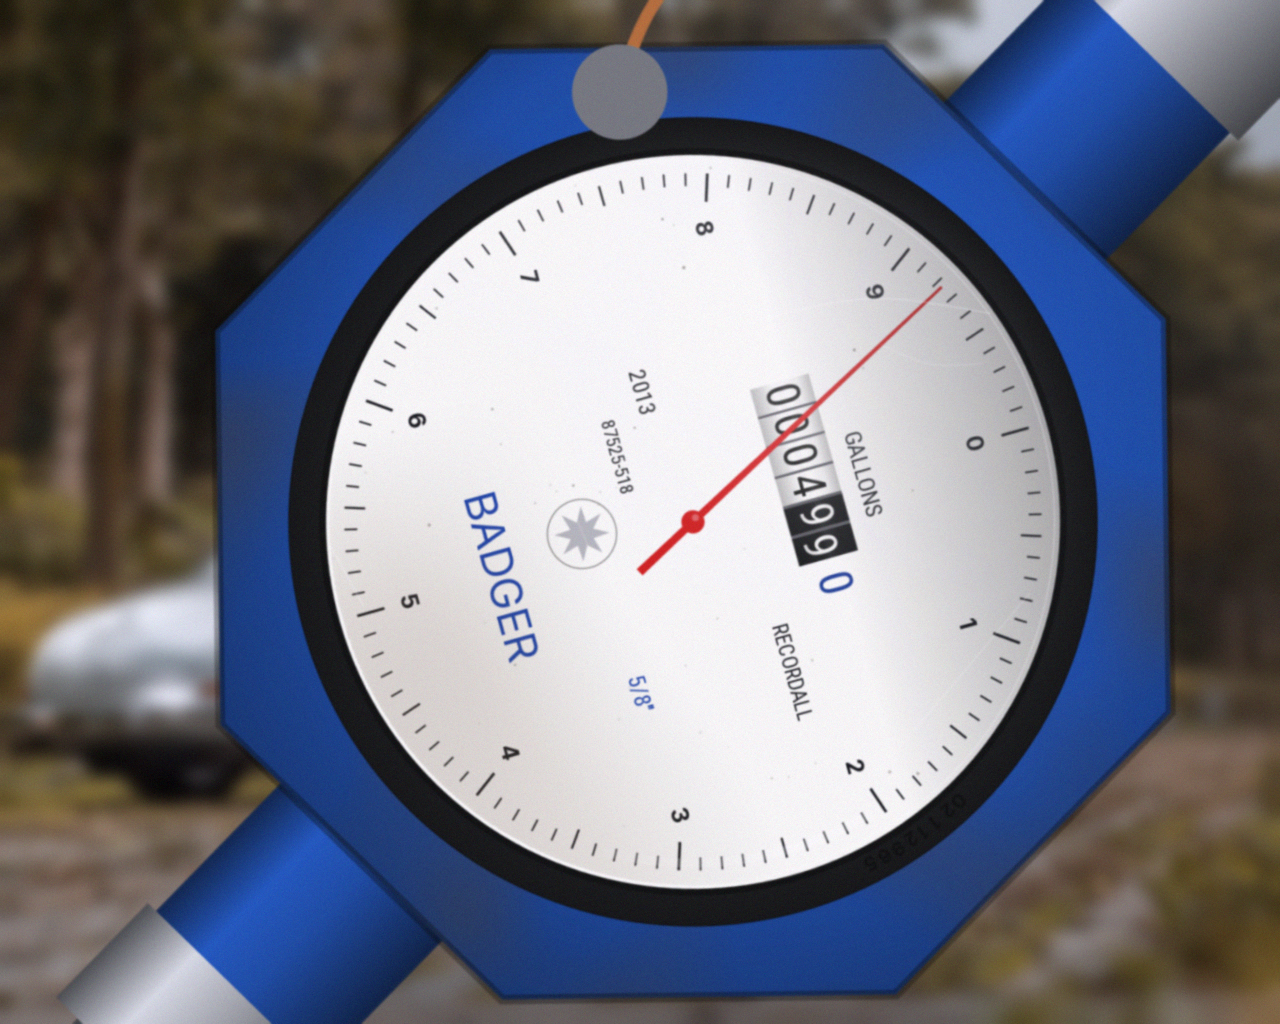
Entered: 4989.2,gal
